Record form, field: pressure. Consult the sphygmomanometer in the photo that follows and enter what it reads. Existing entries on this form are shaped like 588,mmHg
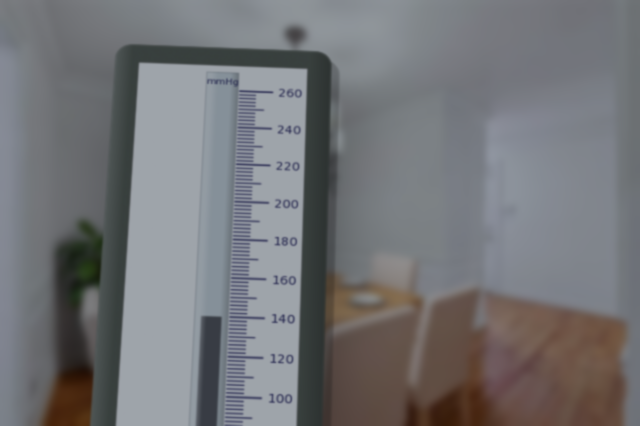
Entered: 140,mmHg
